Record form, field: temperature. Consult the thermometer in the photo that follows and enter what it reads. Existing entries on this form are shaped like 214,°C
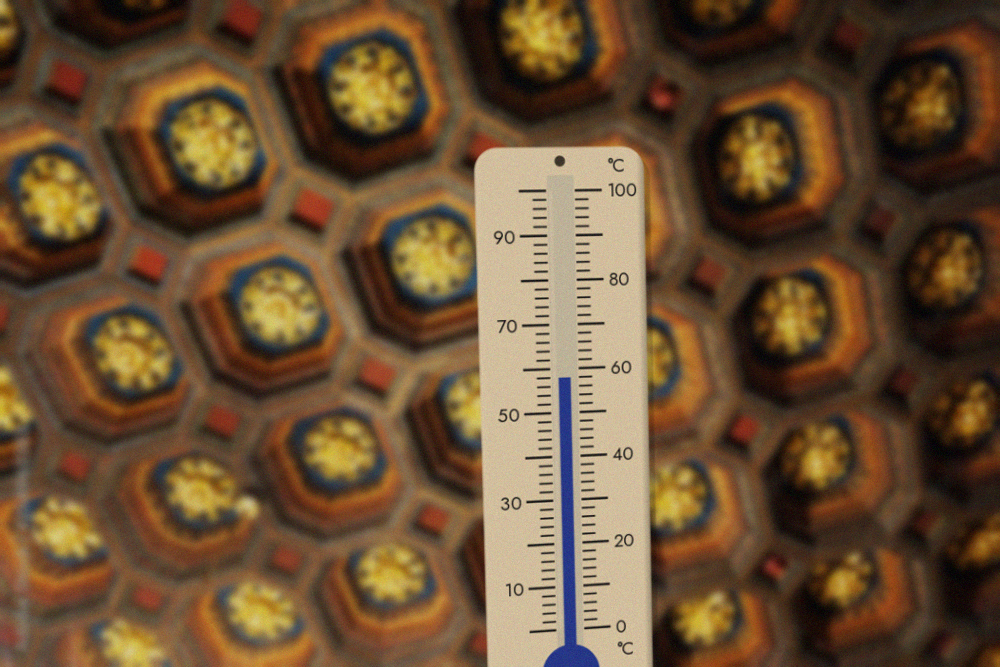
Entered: 58,°C
